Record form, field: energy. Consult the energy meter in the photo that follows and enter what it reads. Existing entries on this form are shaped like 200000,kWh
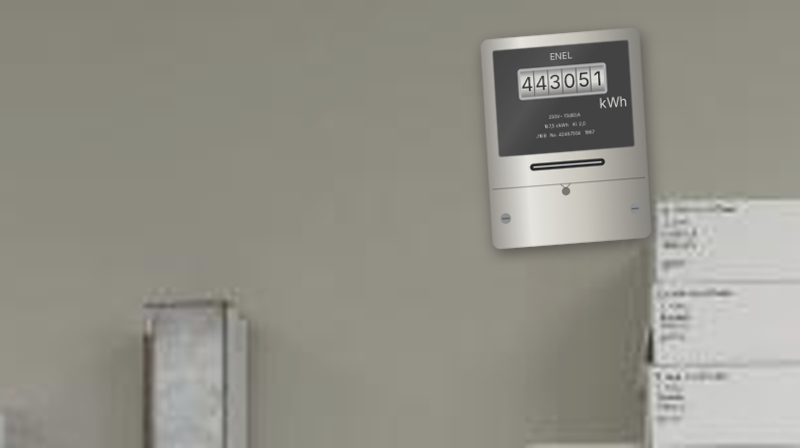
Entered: 443051,kWh
